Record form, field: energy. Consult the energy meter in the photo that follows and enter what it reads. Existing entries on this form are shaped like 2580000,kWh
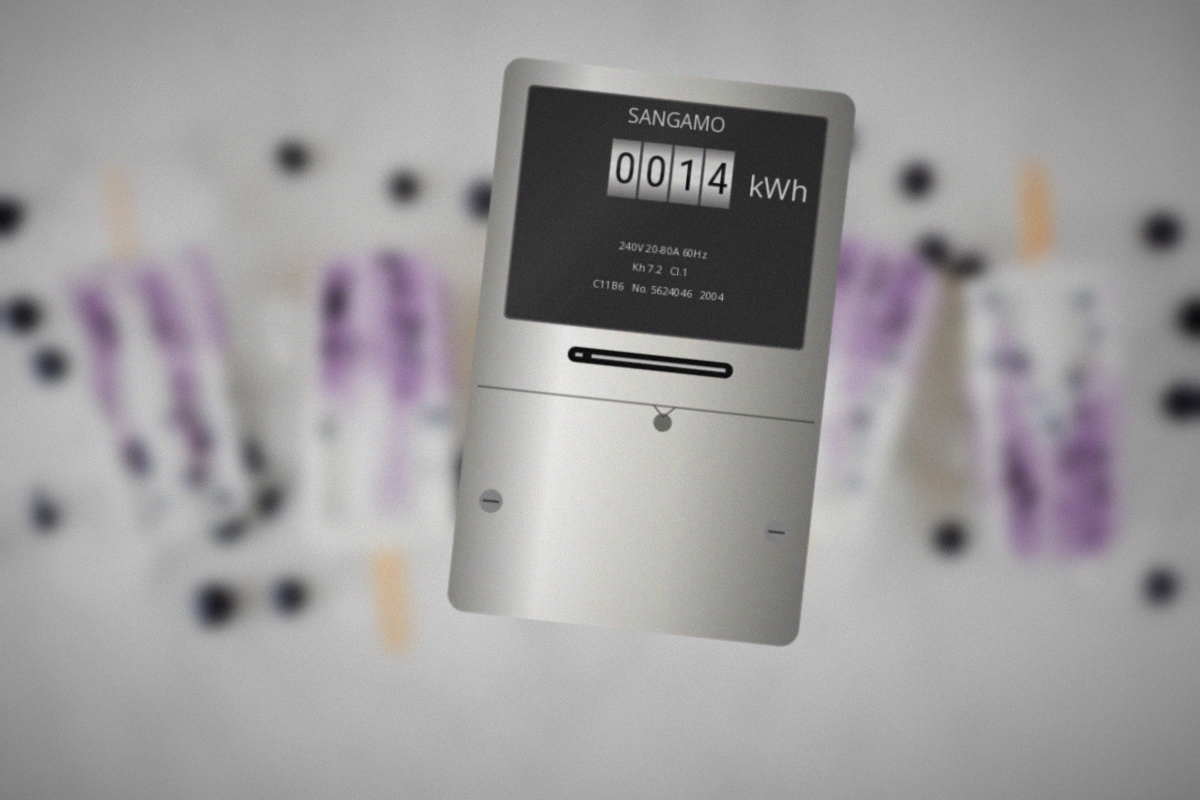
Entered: 14,kWh
